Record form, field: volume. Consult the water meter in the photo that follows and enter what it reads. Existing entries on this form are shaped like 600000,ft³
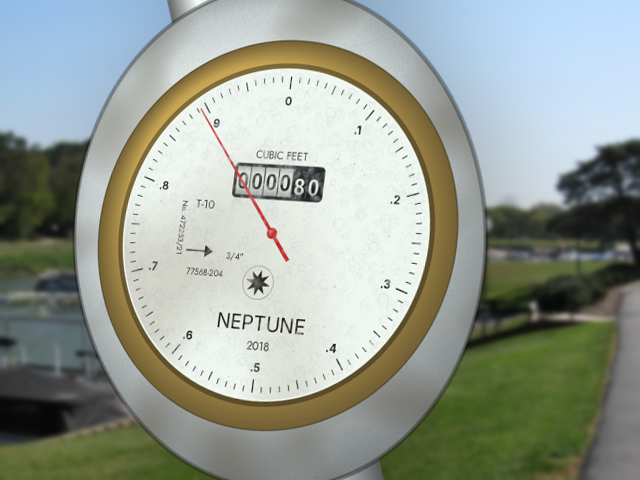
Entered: 79.89,ft³
